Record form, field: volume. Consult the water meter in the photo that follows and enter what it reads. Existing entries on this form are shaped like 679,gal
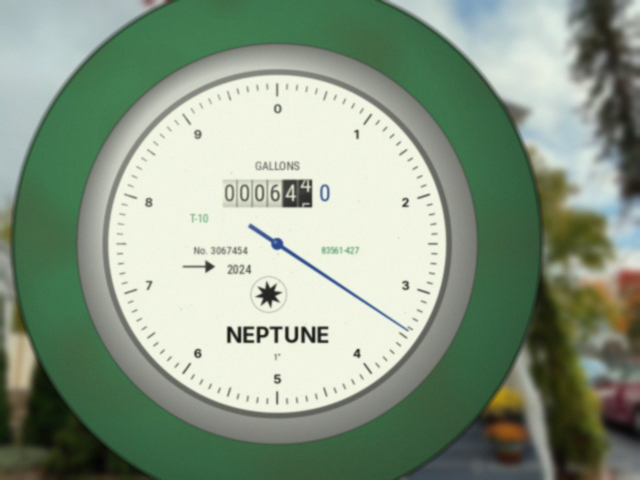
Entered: 6443.4,gal
